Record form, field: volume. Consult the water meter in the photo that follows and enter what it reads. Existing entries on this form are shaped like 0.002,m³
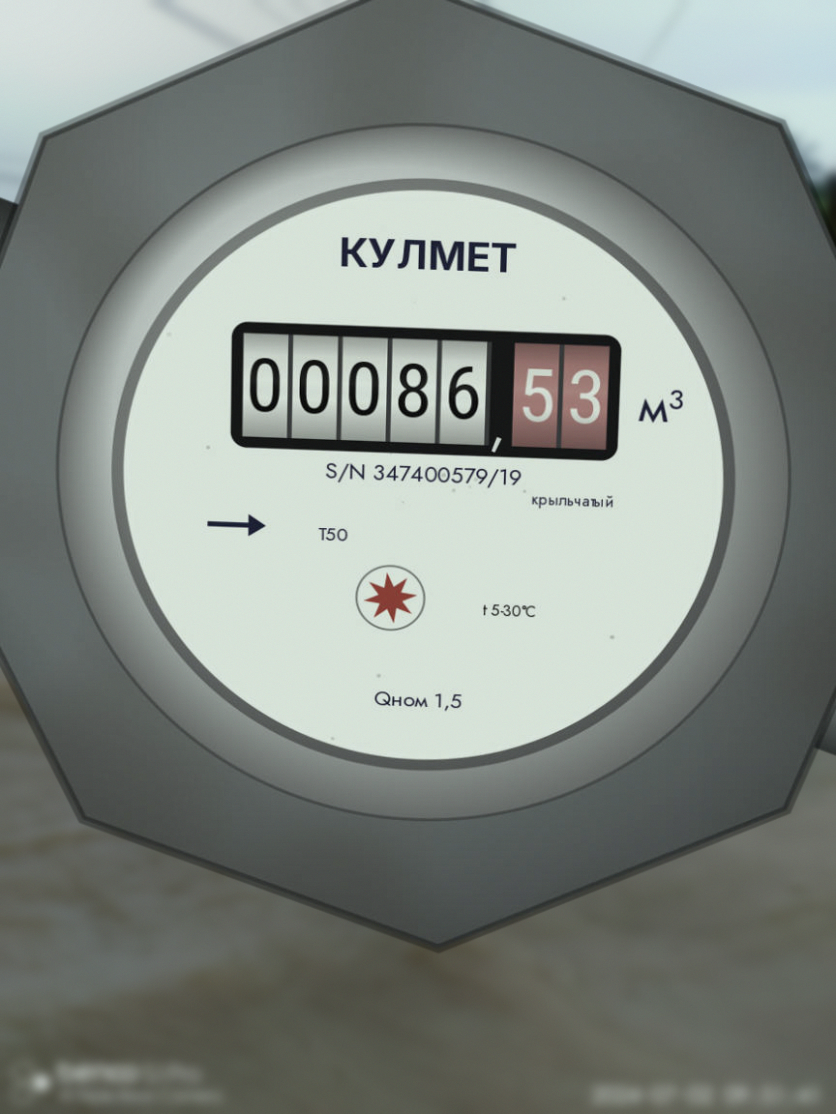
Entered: 86.53,m³
